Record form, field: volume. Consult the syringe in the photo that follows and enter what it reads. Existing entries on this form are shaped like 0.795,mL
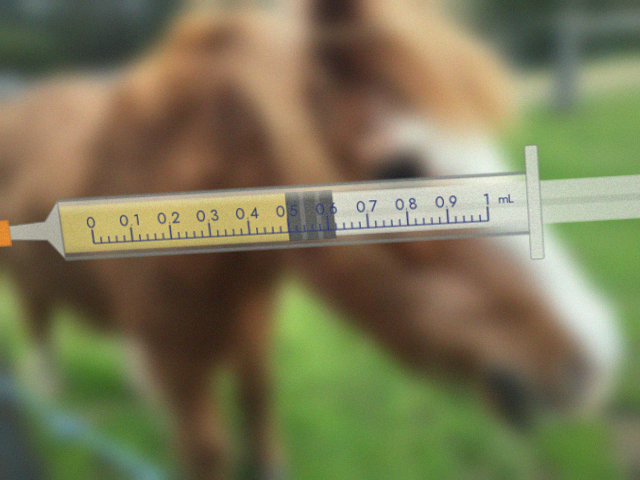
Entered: 0.5,mL
